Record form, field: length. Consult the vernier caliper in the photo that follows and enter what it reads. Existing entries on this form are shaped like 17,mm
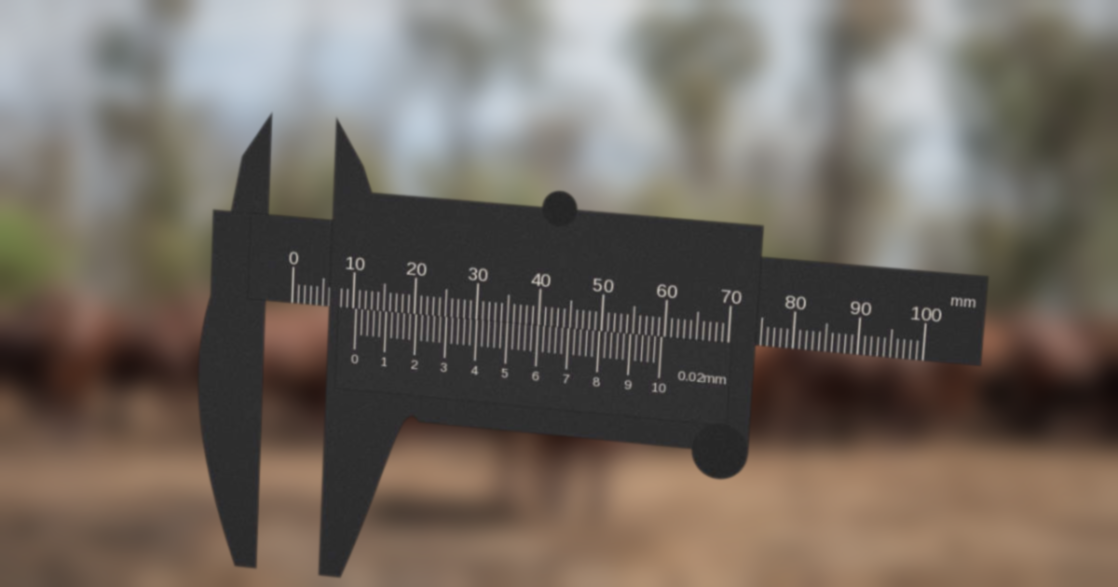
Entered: 10.5,mm
